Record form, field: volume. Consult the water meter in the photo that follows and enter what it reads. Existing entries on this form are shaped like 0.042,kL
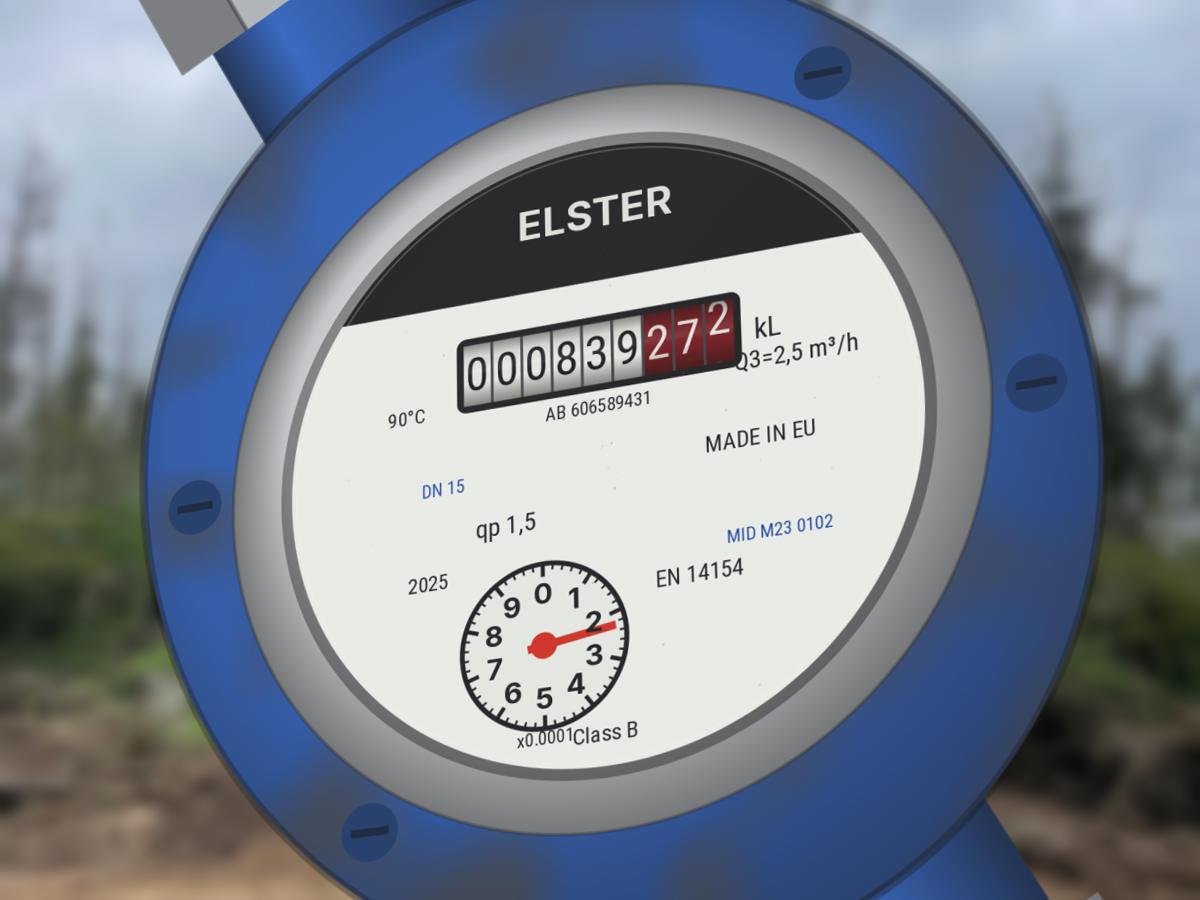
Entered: 839.2722,kL
